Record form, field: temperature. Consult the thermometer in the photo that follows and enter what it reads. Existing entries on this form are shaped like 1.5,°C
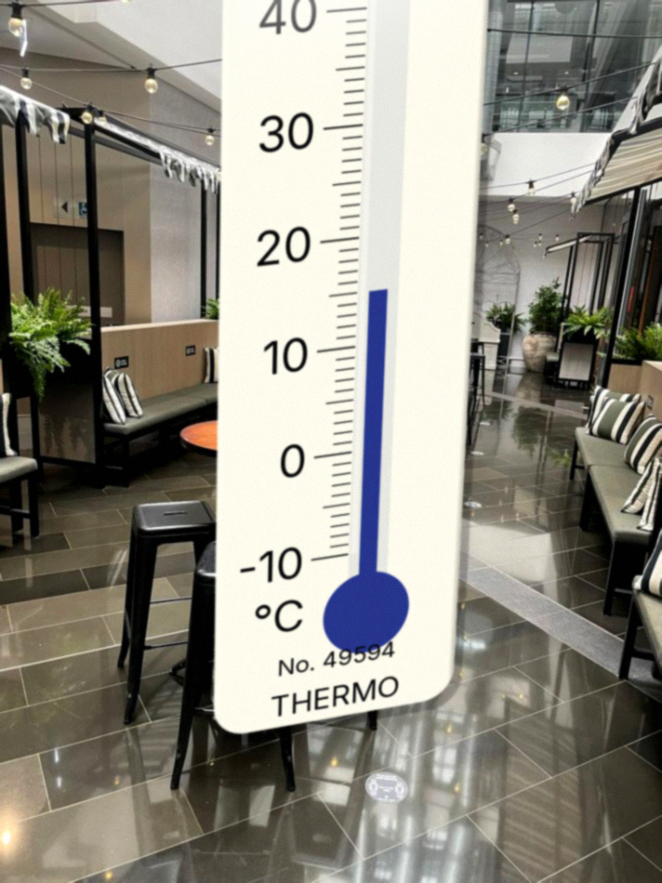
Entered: 15,°C
